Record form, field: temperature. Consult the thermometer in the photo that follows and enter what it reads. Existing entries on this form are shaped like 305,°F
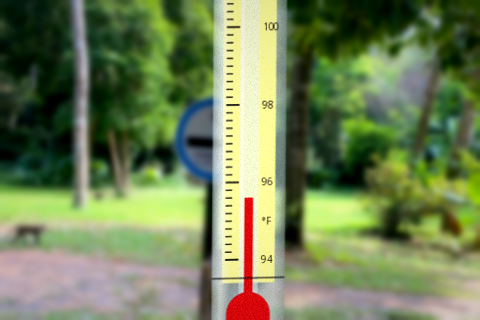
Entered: 95.6,°F
